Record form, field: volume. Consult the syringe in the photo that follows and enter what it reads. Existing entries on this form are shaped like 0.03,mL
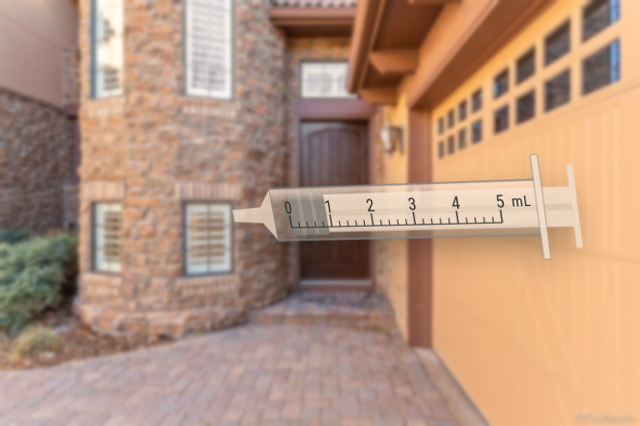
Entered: 0,mL
